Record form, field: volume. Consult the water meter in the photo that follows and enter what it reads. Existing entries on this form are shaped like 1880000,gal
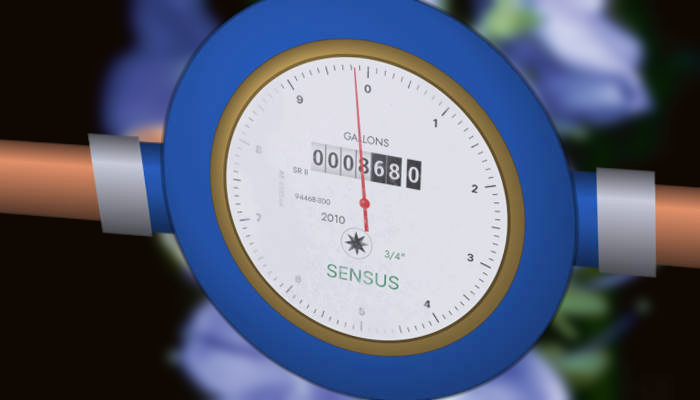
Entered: 8679.8,gal
